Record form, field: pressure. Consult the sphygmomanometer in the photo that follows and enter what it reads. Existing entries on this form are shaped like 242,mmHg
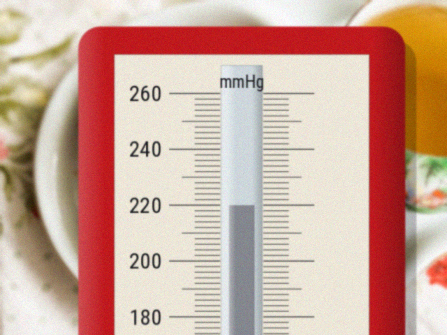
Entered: 220,mmHg
